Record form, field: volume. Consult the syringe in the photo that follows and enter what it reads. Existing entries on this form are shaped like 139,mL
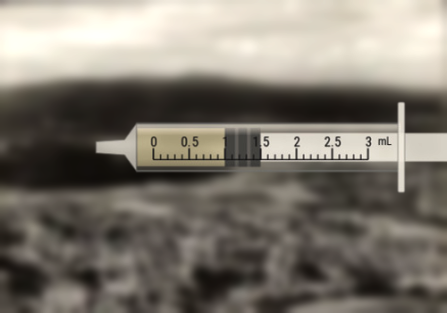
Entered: 1,mL
